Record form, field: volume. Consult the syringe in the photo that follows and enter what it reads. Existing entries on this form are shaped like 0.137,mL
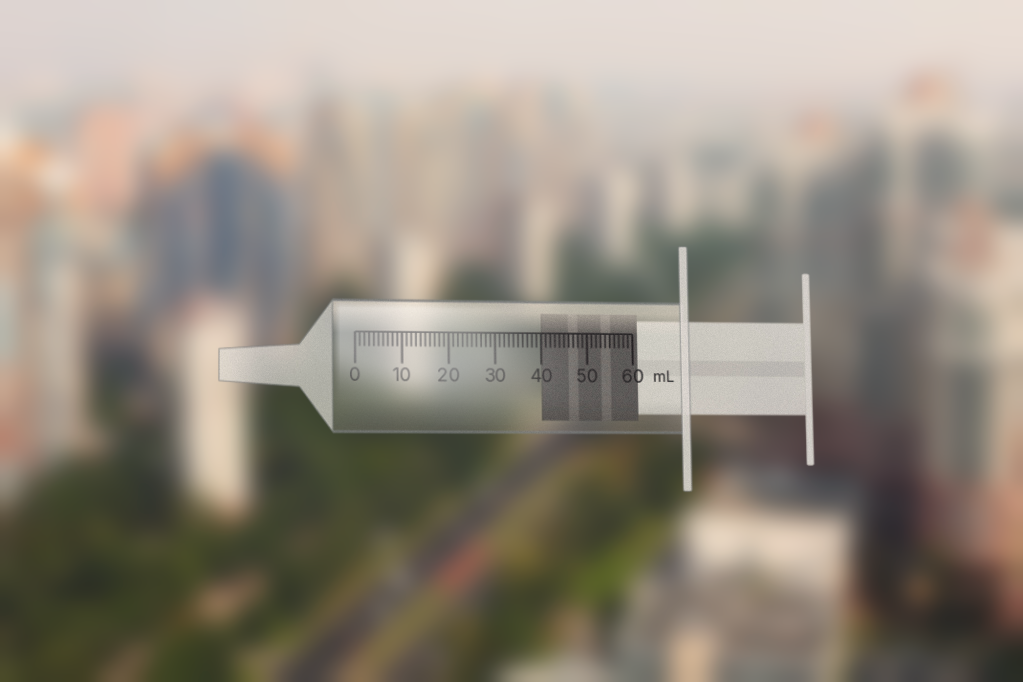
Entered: 40,mL
